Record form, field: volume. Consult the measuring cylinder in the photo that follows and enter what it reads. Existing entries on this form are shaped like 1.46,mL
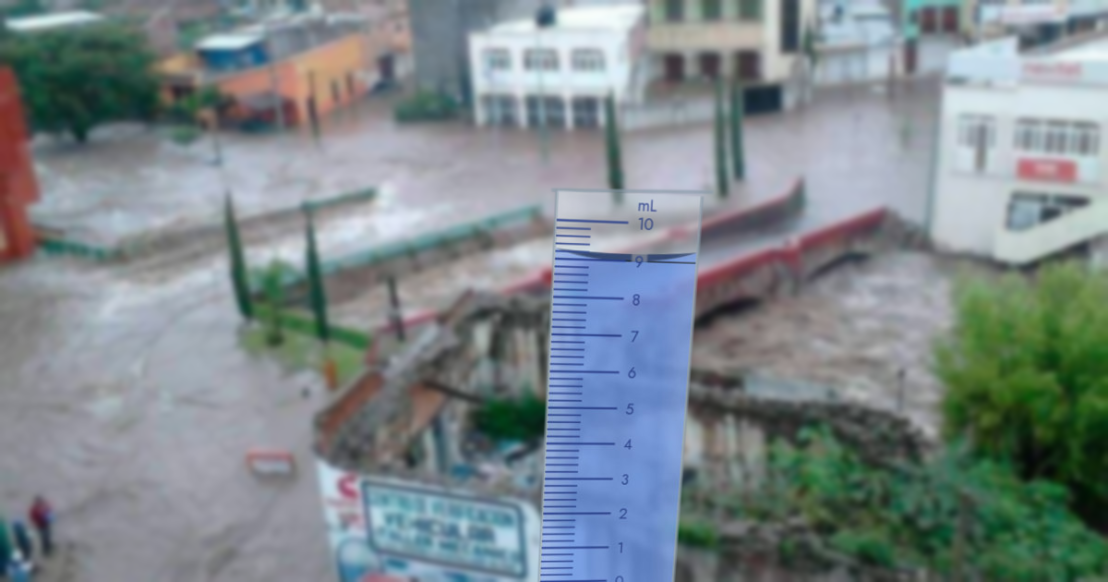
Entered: 9,mL
